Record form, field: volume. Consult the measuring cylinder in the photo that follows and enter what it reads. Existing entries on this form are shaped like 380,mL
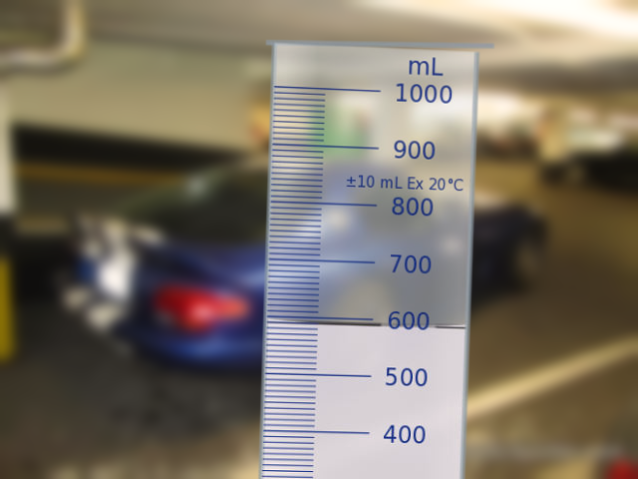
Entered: 590,mL
